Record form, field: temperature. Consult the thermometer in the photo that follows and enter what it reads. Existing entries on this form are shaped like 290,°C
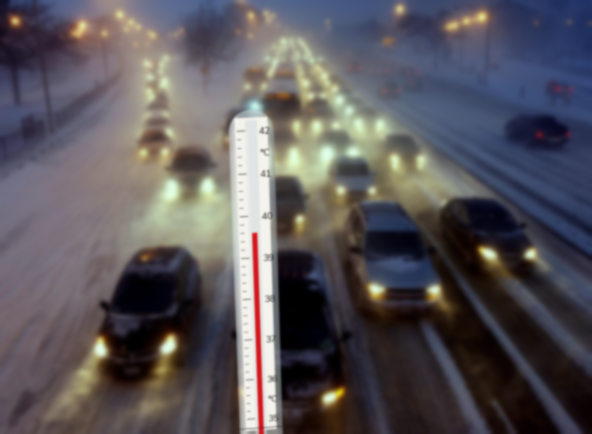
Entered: 39.6,°C
